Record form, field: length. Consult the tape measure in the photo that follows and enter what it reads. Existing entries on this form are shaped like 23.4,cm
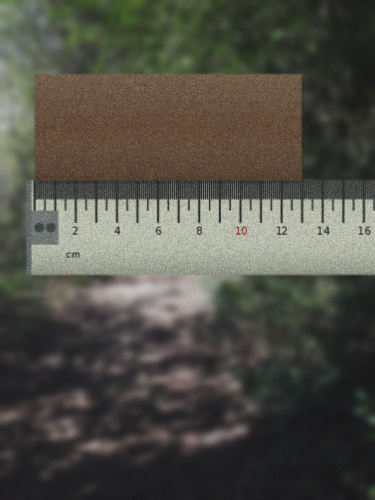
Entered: 13,cm
